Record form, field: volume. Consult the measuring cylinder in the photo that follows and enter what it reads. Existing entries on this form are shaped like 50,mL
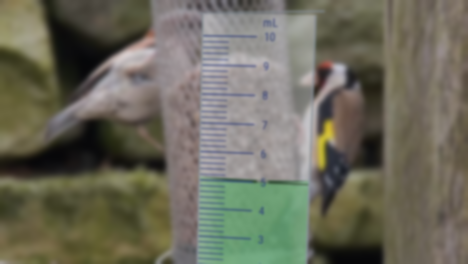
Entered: 5,mL
